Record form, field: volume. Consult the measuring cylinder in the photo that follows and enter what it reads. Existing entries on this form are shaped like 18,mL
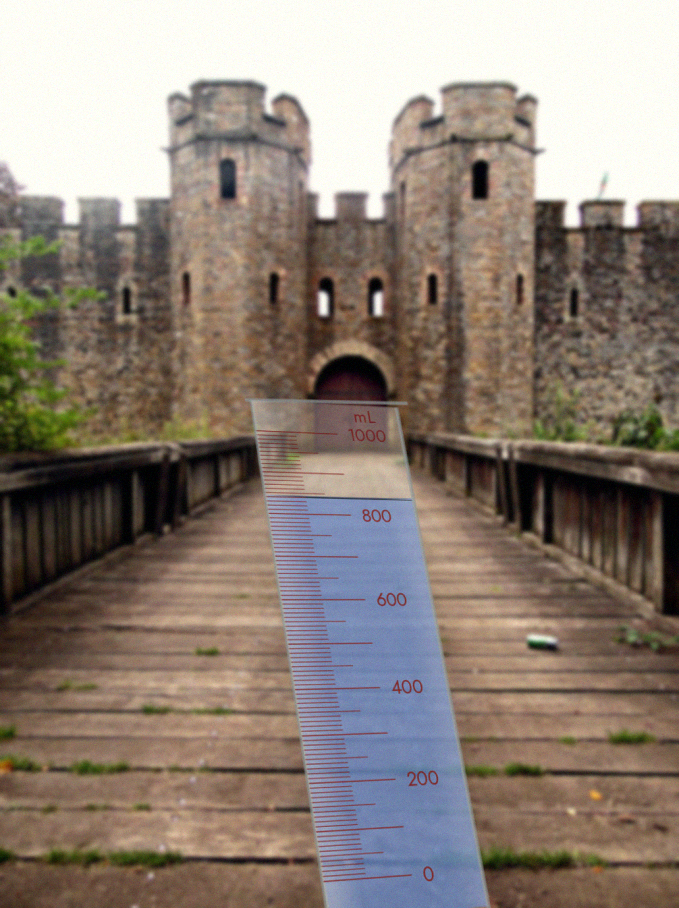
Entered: 840,mL
